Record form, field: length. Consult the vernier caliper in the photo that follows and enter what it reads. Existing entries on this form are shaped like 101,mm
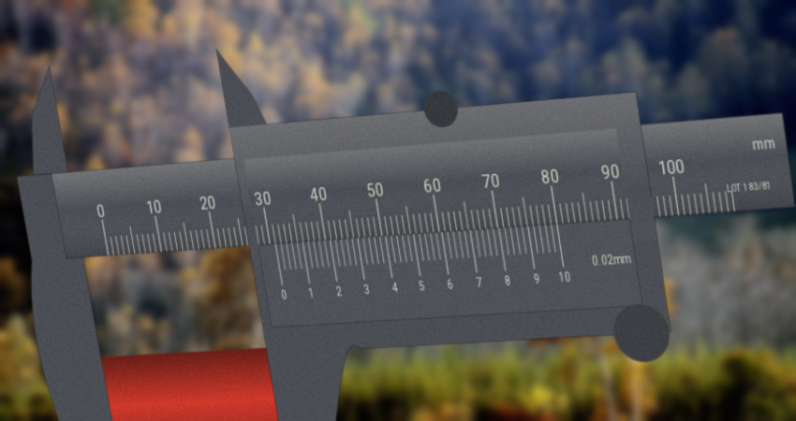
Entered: 31.0,mm
